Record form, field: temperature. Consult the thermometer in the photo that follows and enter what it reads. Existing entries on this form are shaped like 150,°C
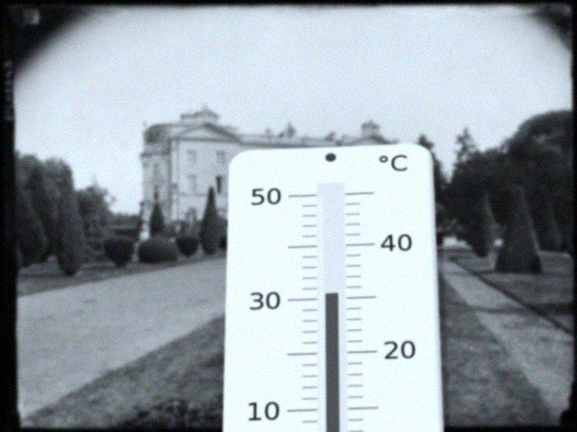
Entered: 31,°C
